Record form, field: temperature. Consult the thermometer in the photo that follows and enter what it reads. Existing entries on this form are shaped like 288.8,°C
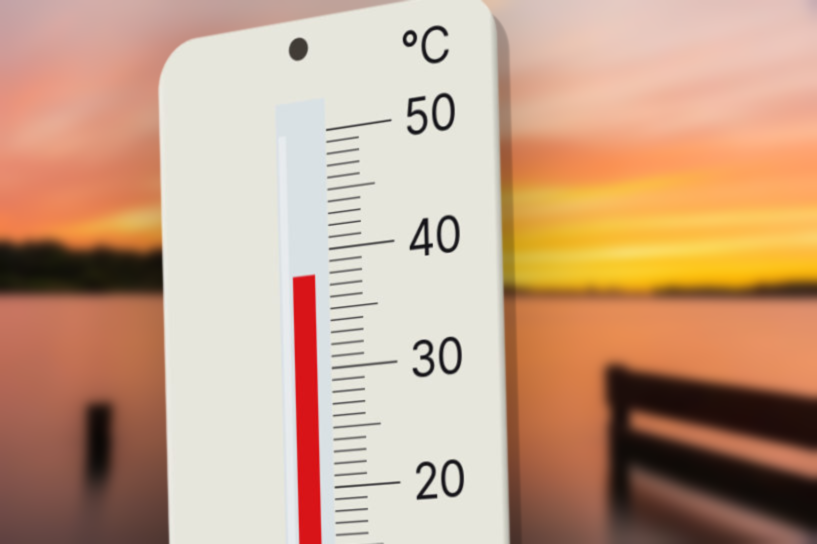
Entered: 38,°C
